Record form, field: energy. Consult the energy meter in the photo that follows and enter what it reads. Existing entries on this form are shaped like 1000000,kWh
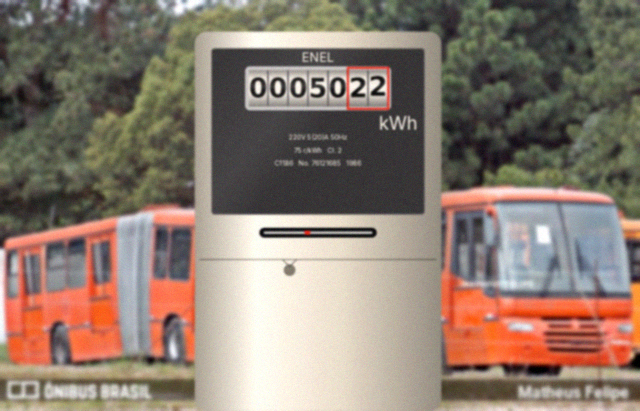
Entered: 50.22,kWh
